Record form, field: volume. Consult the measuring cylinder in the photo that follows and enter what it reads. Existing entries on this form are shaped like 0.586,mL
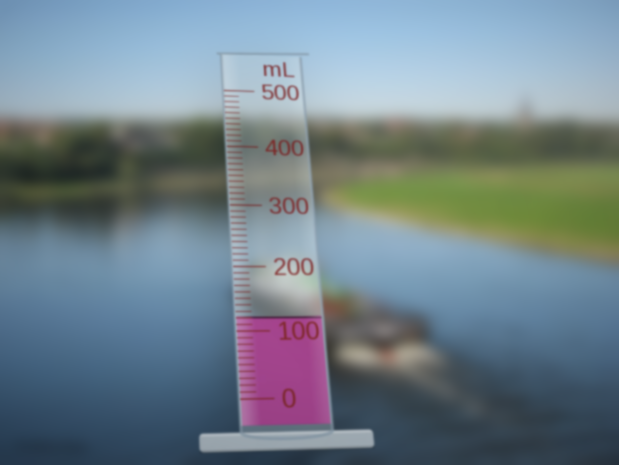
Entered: 120,mL
